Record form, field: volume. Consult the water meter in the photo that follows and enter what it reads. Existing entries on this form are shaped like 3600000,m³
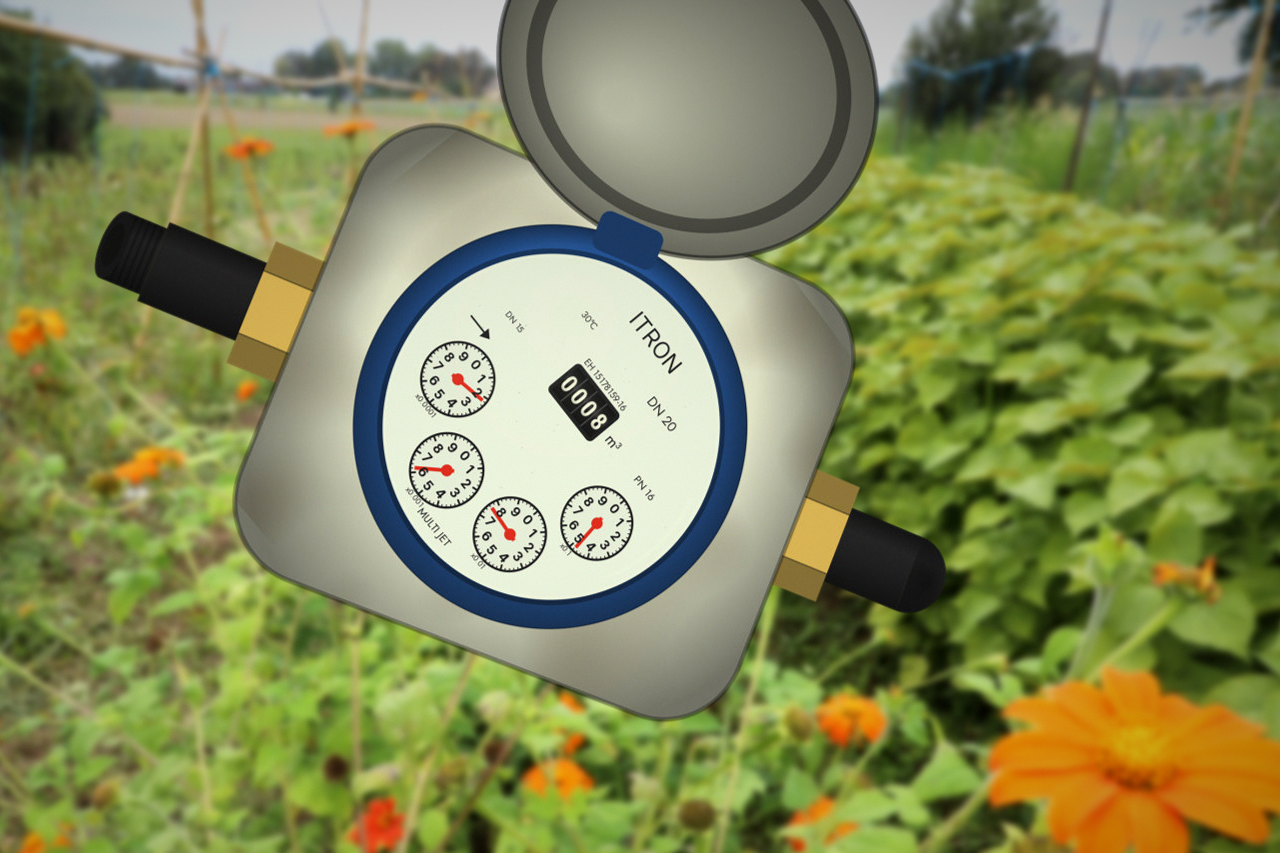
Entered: 8.4762,m³
